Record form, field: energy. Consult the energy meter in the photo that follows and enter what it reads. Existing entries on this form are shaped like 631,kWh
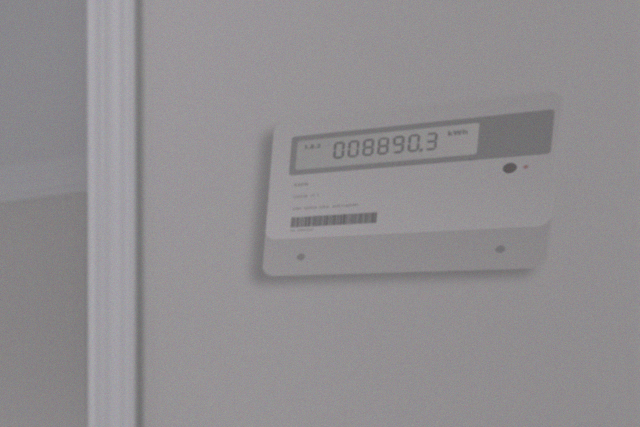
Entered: 8890.3,kWh
